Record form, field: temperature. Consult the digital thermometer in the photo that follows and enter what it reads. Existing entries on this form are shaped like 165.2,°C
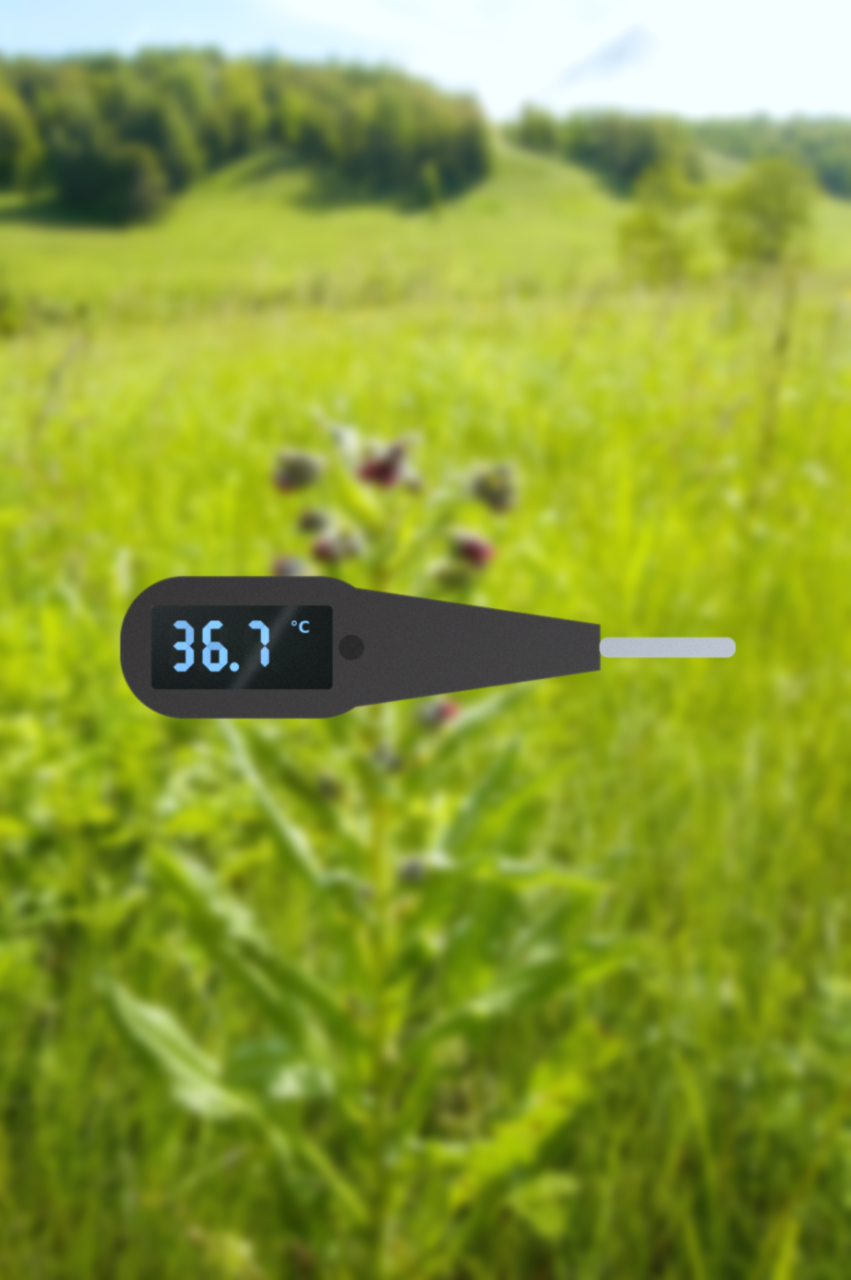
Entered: 36.7,°C
